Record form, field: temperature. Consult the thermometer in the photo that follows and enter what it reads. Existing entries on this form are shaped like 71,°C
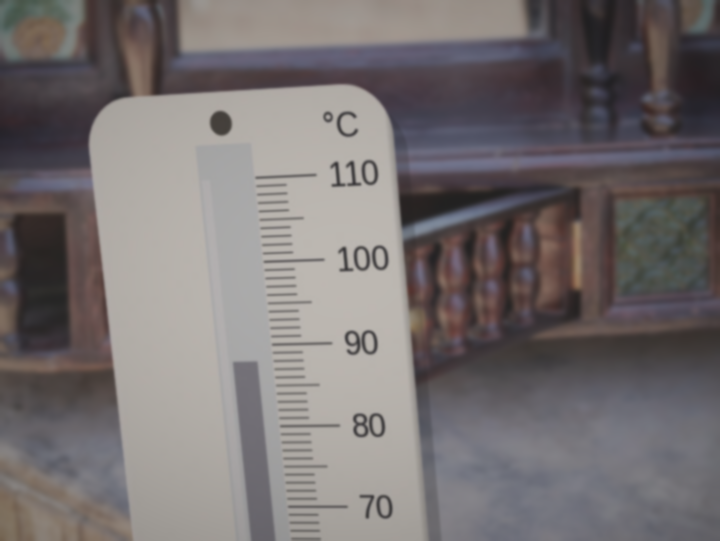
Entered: 88,°C
